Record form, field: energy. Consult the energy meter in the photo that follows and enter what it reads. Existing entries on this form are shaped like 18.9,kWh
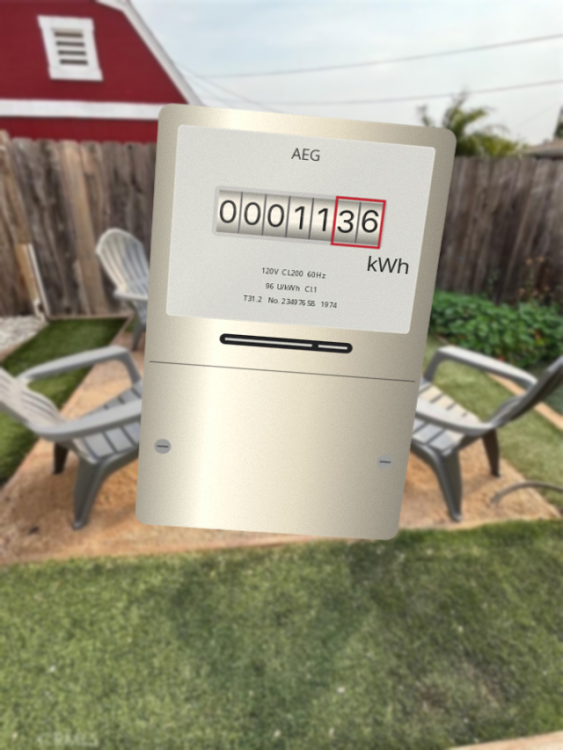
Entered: 11.36,kWh
